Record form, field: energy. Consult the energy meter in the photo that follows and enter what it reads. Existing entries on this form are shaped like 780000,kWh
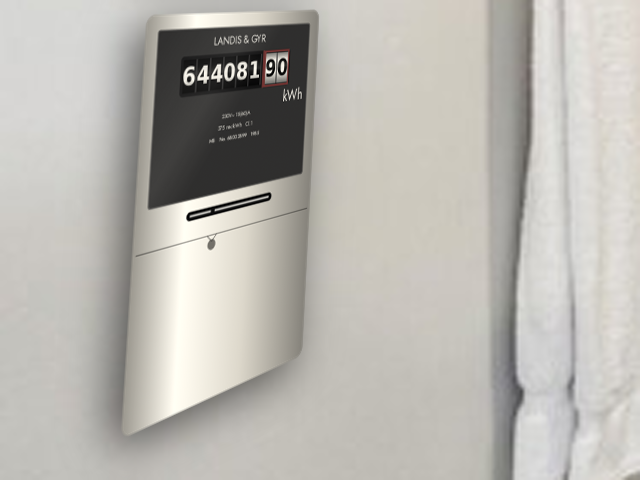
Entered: 644081.90,kWh
